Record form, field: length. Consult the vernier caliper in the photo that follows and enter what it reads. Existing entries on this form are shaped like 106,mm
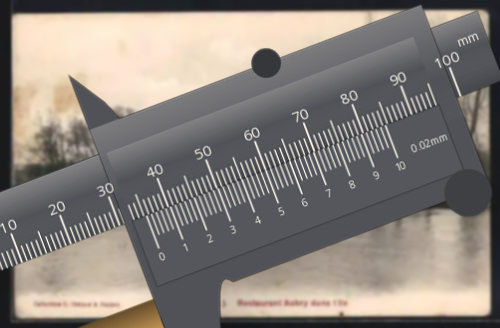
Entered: 35.5,mm
